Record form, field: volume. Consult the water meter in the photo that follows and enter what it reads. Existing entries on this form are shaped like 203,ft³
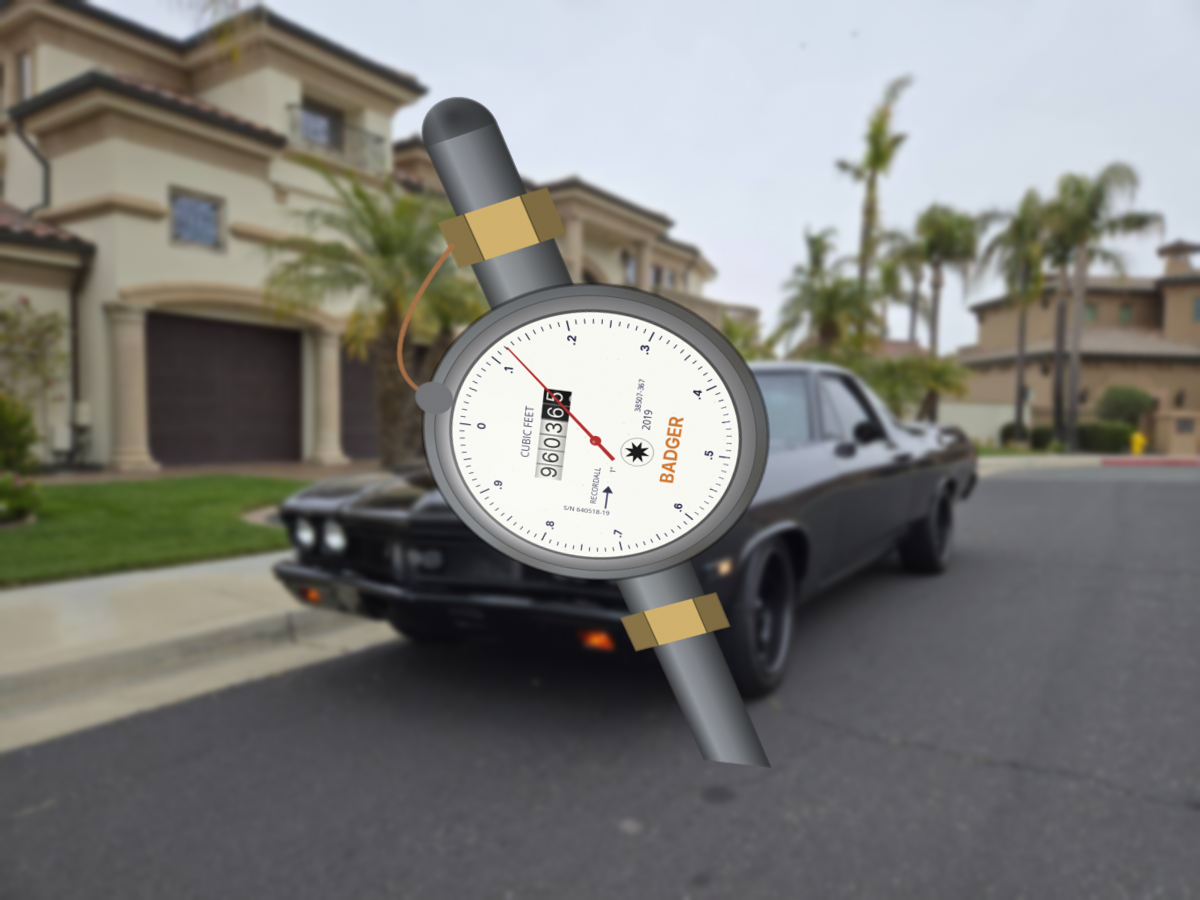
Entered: 960365.12,ft³
